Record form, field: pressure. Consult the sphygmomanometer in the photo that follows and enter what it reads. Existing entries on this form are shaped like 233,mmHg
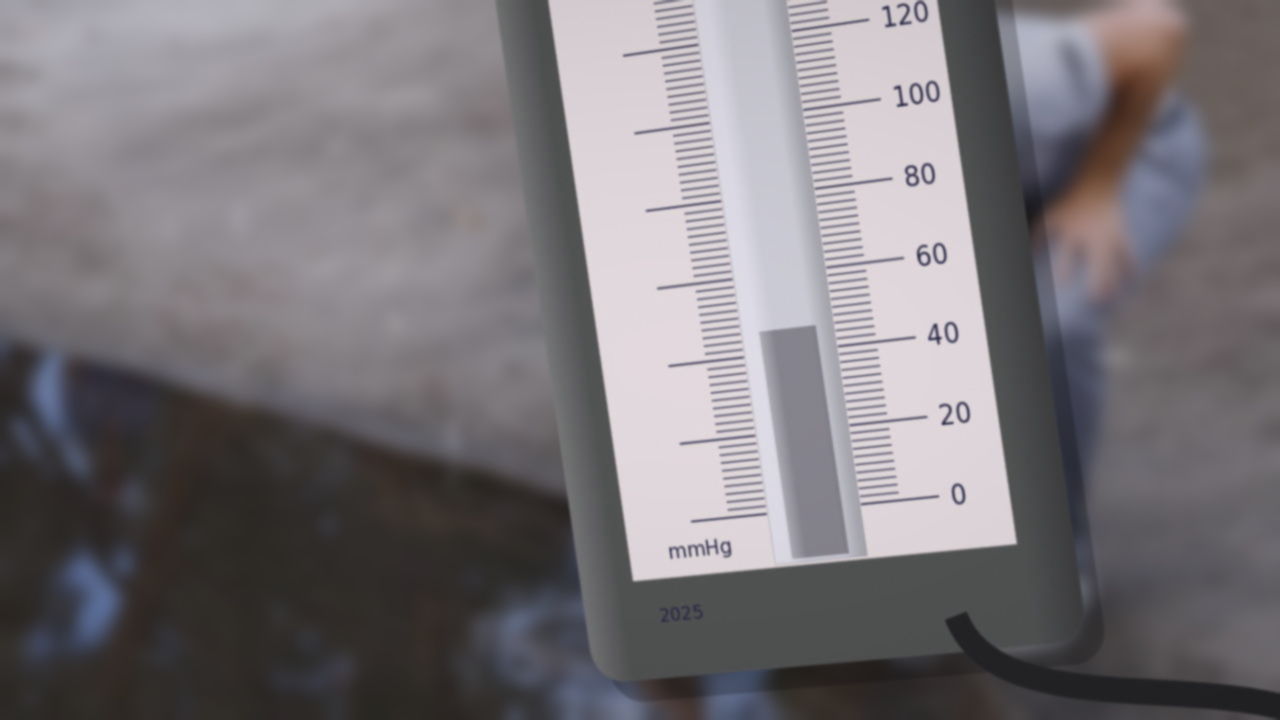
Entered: 46,mmHg
